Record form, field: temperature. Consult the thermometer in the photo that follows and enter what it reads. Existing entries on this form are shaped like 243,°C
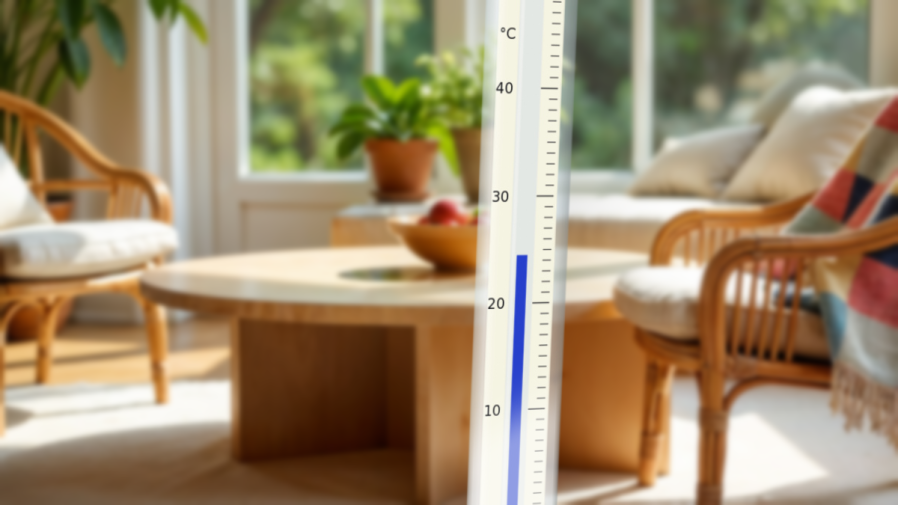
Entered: 24.5,°C
